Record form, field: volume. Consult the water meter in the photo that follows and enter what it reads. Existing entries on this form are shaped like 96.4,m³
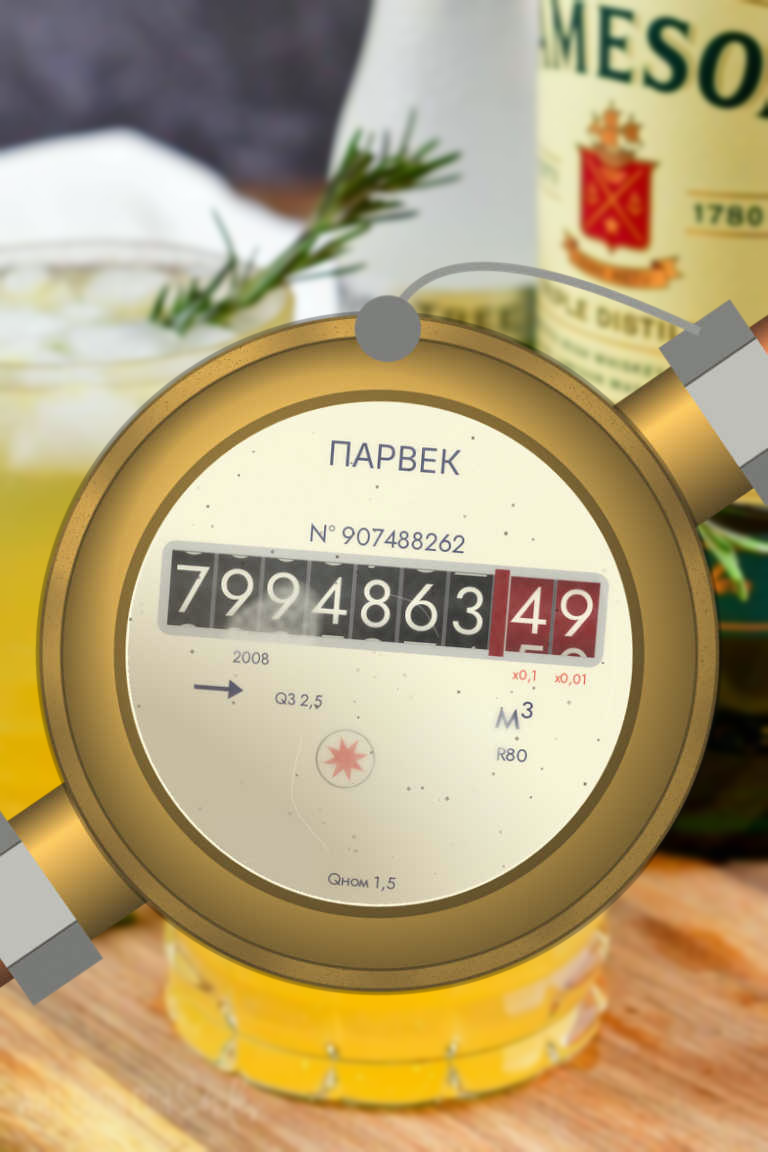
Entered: 7994863.49,m³
